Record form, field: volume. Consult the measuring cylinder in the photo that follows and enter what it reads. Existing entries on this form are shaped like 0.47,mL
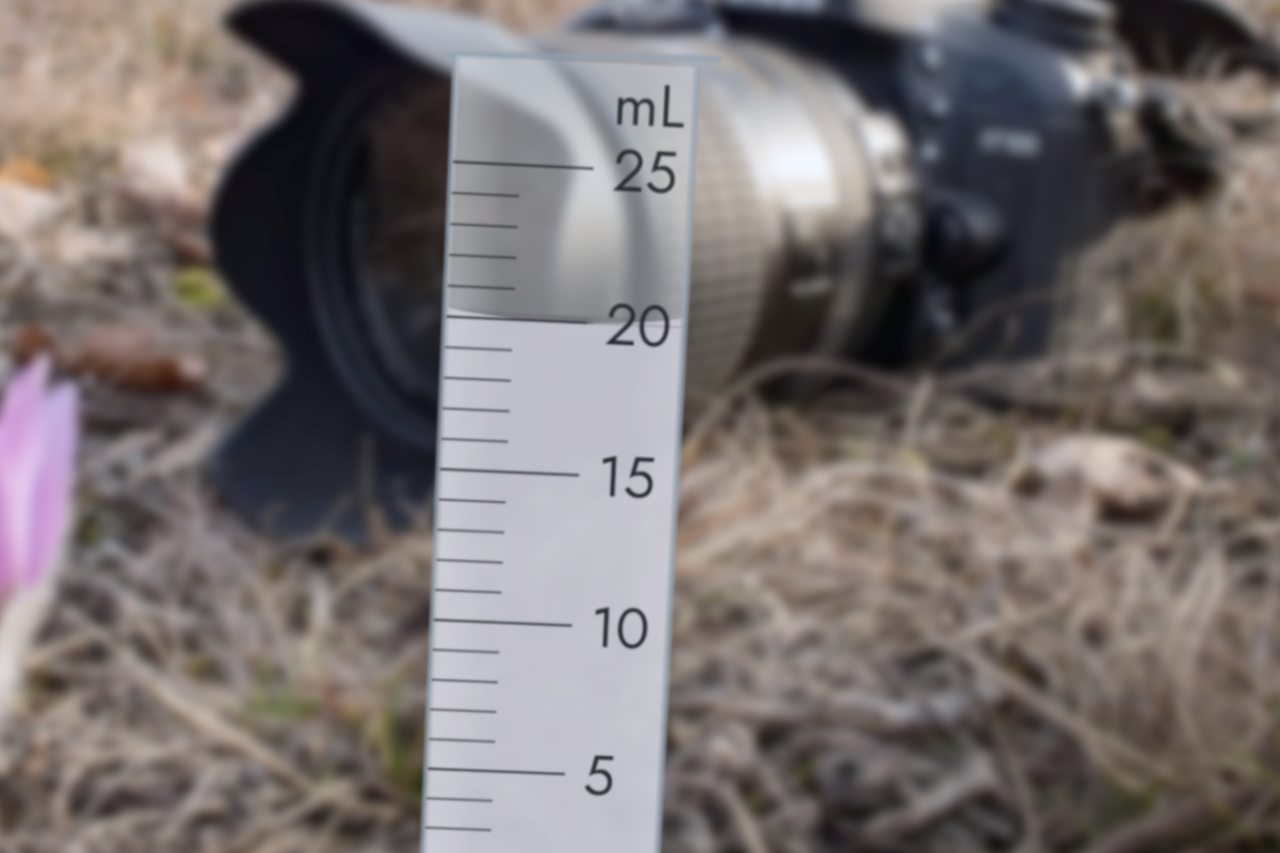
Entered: 20,mL
